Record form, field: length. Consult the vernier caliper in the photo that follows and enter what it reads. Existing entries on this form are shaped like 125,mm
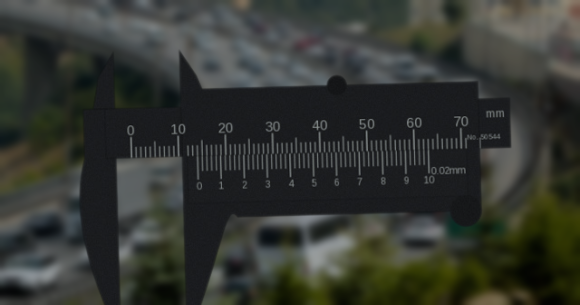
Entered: 14.0,mm
